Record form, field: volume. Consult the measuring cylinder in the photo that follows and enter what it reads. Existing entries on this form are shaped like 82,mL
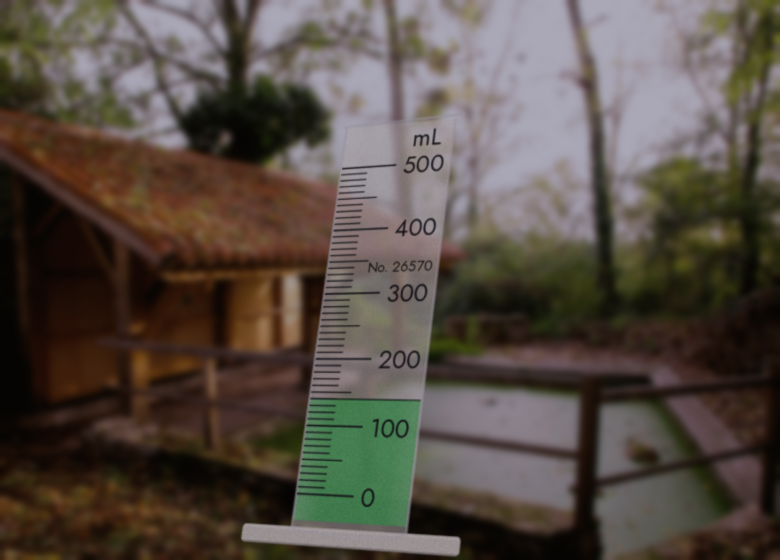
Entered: 140,mL
